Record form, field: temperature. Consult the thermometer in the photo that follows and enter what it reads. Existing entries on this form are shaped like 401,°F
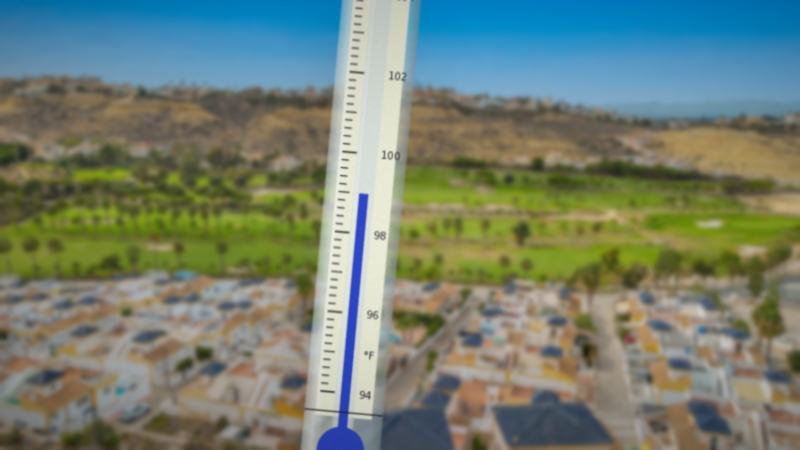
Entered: 99,°F
